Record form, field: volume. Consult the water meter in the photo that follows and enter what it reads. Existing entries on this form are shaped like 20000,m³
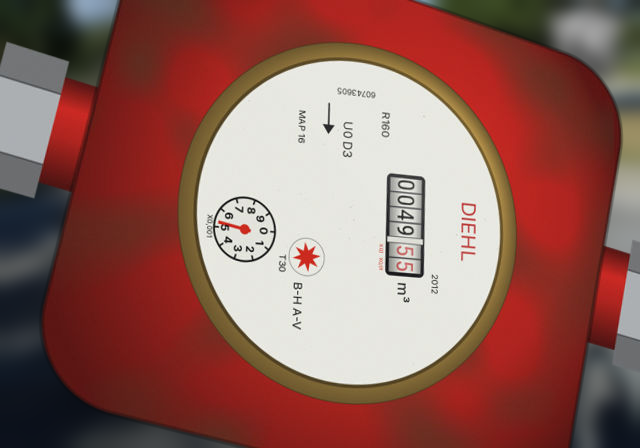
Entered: 49.555,m³
